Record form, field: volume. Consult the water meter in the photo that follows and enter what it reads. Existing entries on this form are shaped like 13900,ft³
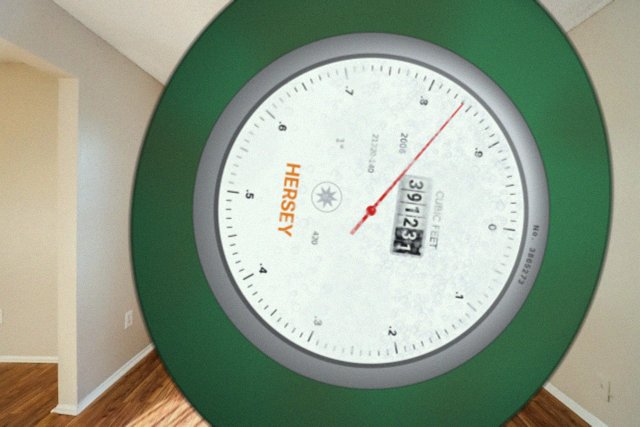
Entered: 391230.84,ft³
